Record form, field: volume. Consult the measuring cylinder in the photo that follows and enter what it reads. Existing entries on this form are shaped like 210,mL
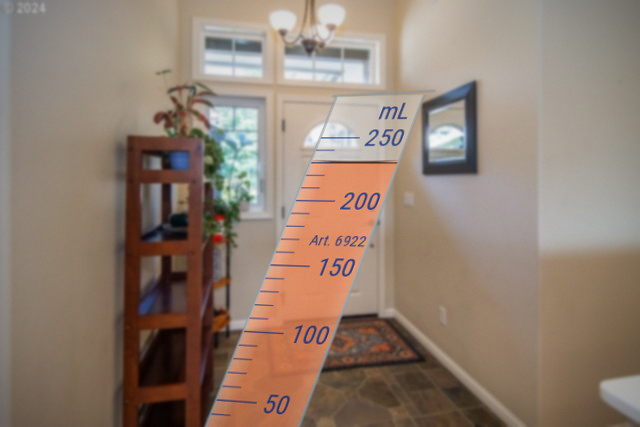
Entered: 230,mL
